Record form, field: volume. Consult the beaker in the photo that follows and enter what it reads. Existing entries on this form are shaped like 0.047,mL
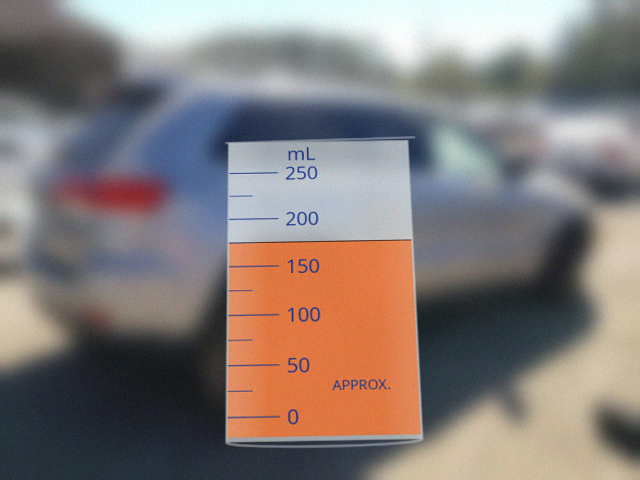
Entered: 175,mL
